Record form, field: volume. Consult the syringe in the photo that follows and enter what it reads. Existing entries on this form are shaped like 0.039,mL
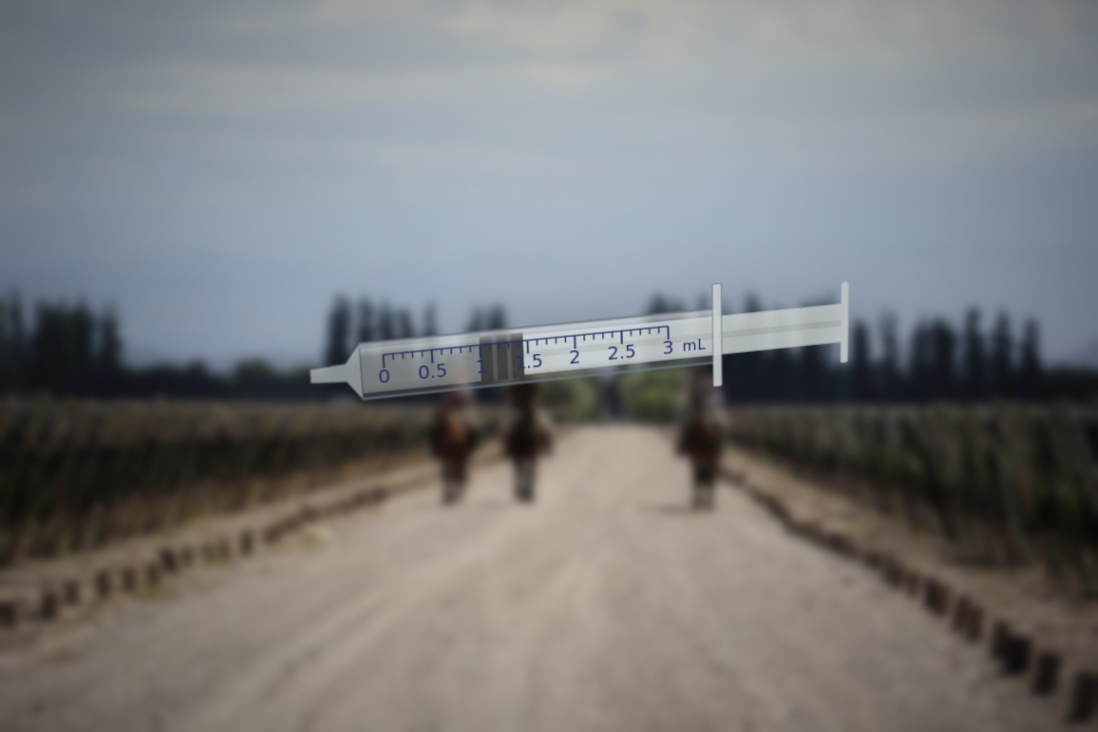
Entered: 1,mL
